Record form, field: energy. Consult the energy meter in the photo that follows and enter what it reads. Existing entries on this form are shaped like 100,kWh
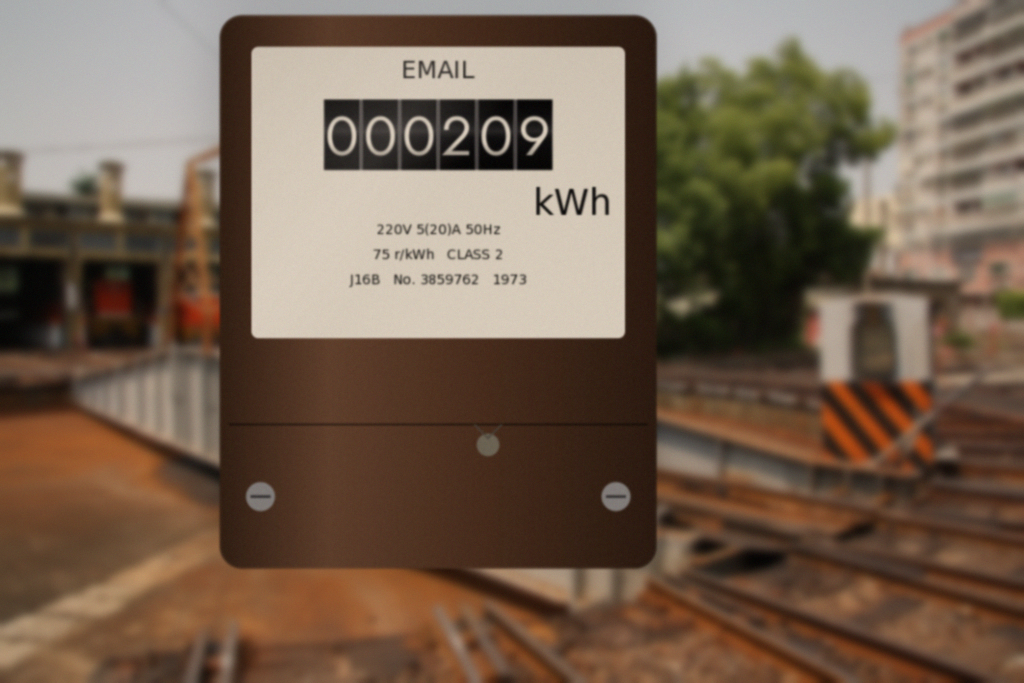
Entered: 209,kWh
